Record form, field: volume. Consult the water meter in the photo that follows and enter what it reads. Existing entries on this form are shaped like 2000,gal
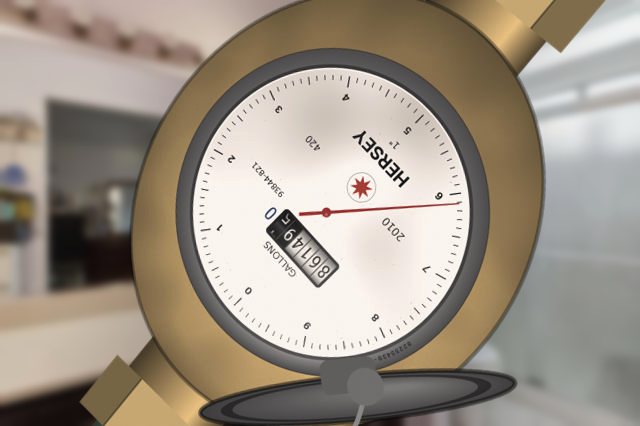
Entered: 8614946.1,gal
